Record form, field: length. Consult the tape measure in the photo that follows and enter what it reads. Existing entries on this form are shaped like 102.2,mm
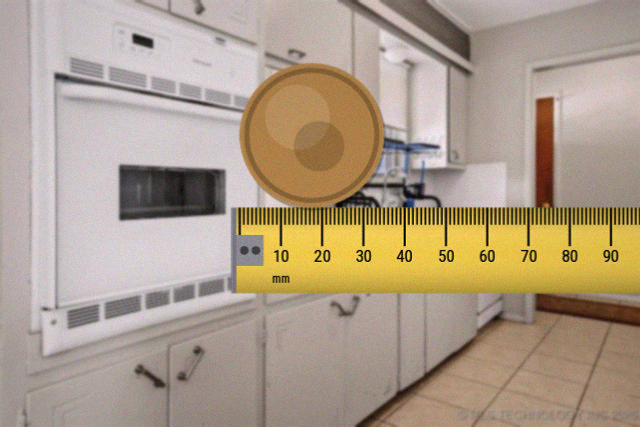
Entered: 35,mm
